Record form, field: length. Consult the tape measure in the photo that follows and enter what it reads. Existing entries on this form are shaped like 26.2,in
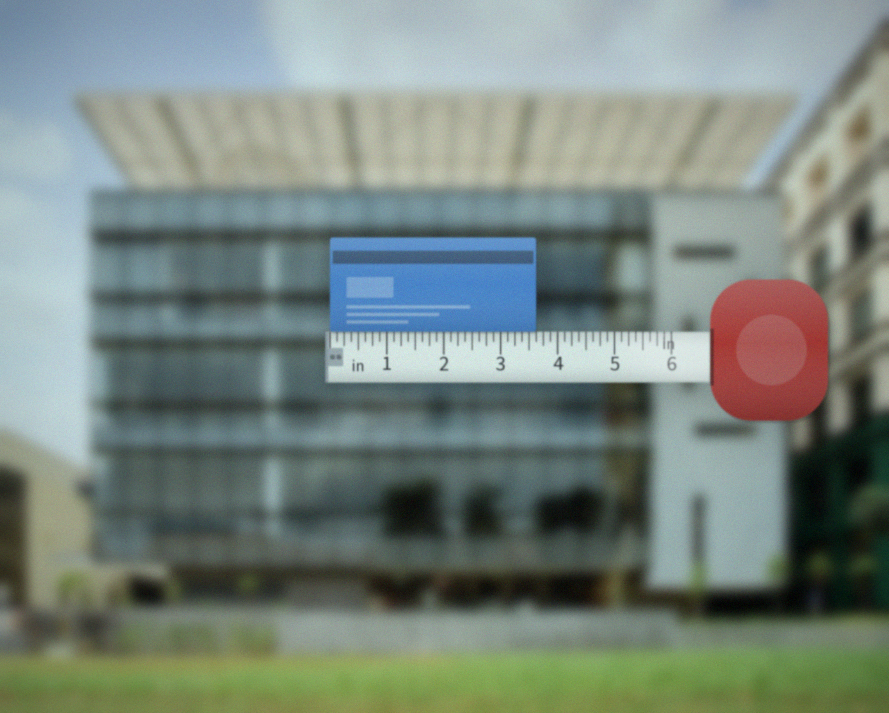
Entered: 3.625,in
